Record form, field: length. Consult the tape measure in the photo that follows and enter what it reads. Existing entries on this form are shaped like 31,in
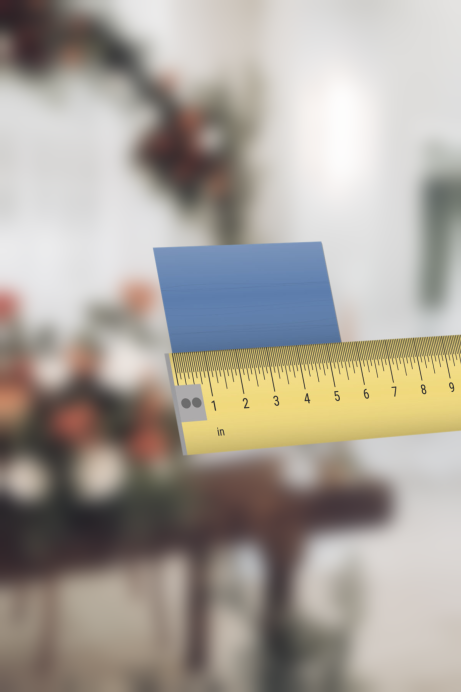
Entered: 5.5,in
